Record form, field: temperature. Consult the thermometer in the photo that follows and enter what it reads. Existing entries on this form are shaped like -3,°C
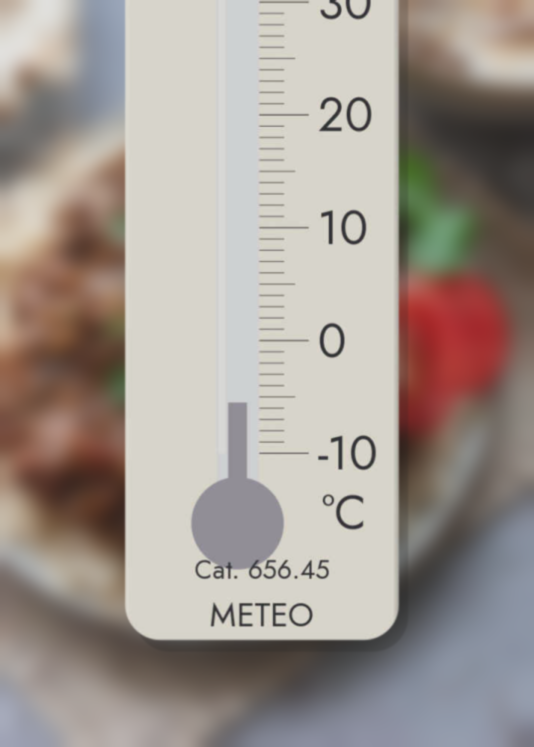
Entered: -5.5,°C
